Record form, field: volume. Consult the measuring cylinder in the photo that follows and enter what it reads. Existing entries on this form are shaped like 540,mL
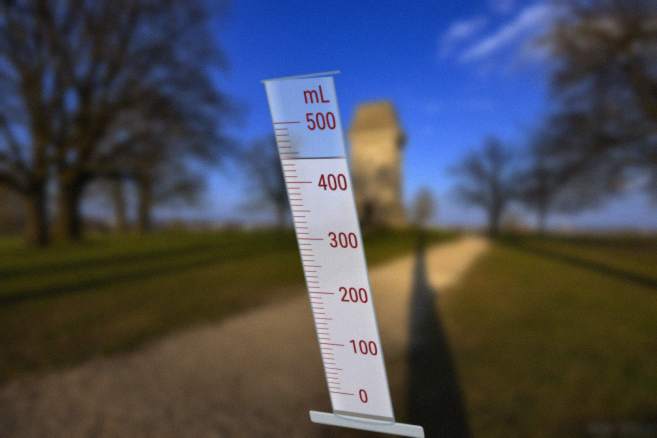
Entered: 440,mL
